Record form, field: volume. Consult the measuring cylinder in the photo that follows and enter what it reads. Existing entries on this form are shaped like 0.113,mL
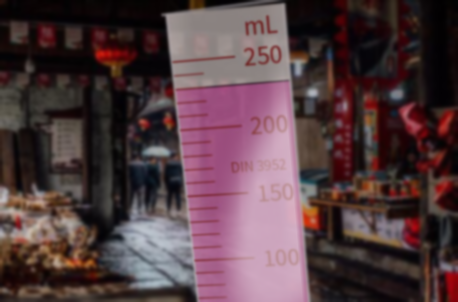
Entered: 230,mL
